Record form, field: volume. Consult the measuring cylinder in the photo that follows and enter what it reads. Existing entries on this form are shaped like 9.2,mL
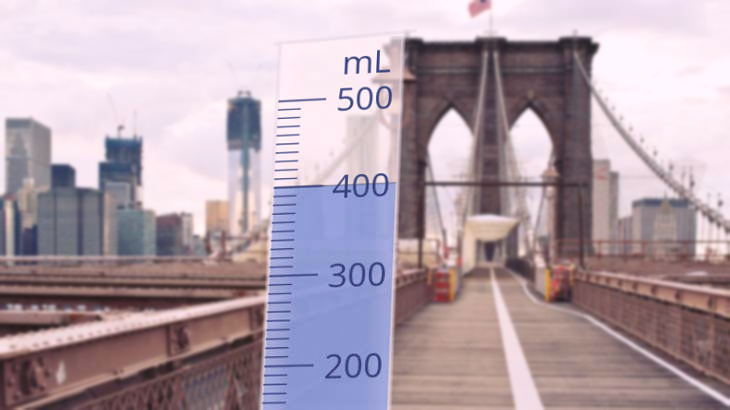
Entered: 400,mL
